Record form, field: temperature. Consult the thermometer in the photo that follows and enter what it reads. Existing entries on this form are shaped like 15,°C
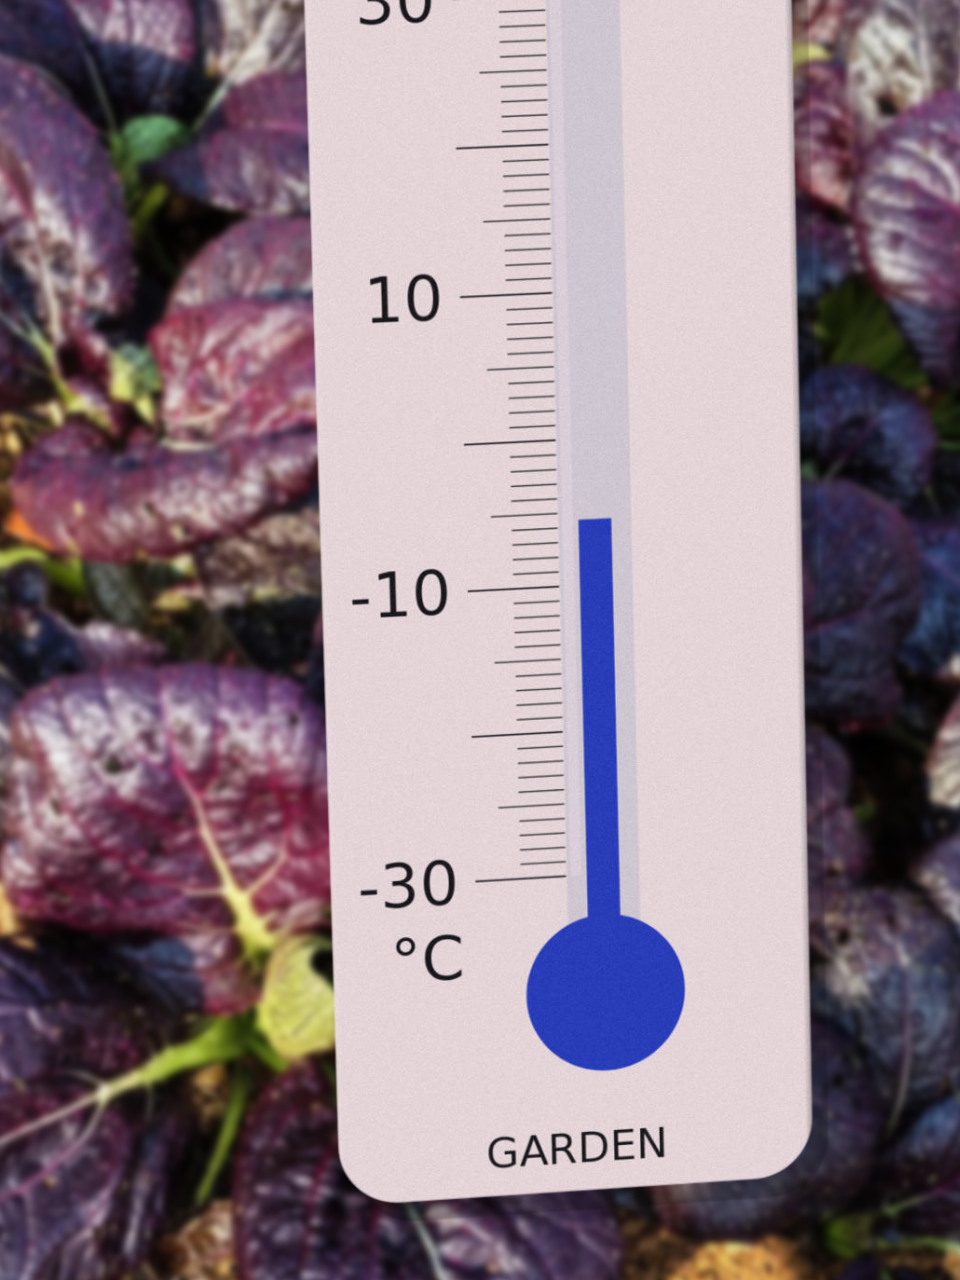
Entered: -5.5,°C
